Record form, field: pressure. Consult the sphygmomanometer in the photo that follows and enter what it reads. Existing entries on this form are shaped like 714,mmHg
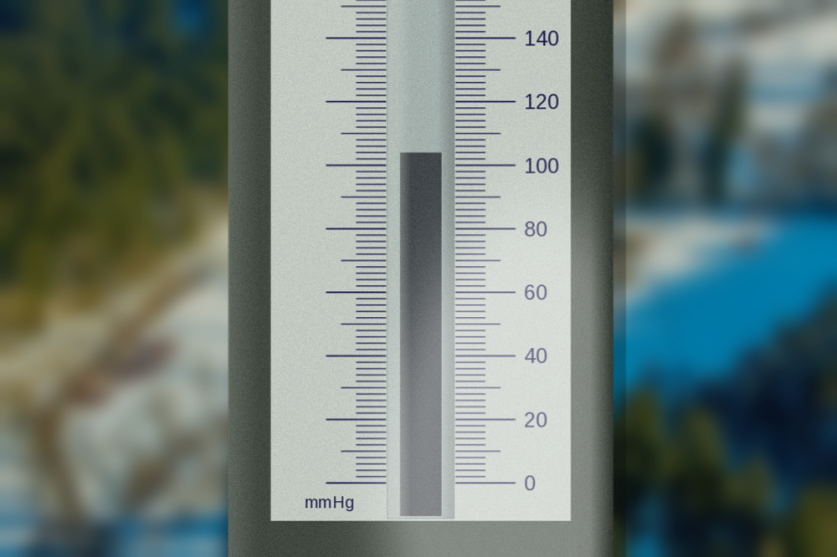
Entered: 104,mmHg
